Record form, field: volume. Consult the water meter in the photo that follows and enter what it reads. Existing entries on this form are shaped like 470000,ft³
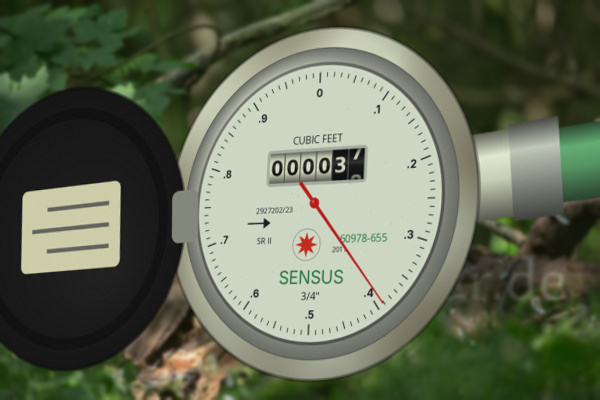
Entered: 37.39,ft³
